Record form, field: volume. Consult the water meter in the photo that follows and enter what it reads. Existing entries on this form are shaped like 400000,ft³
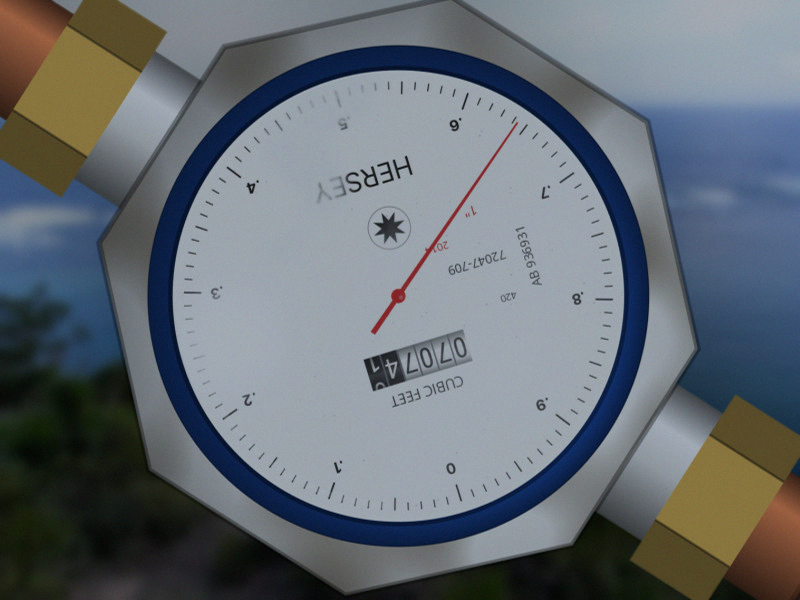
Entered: 70740.64,ft³
